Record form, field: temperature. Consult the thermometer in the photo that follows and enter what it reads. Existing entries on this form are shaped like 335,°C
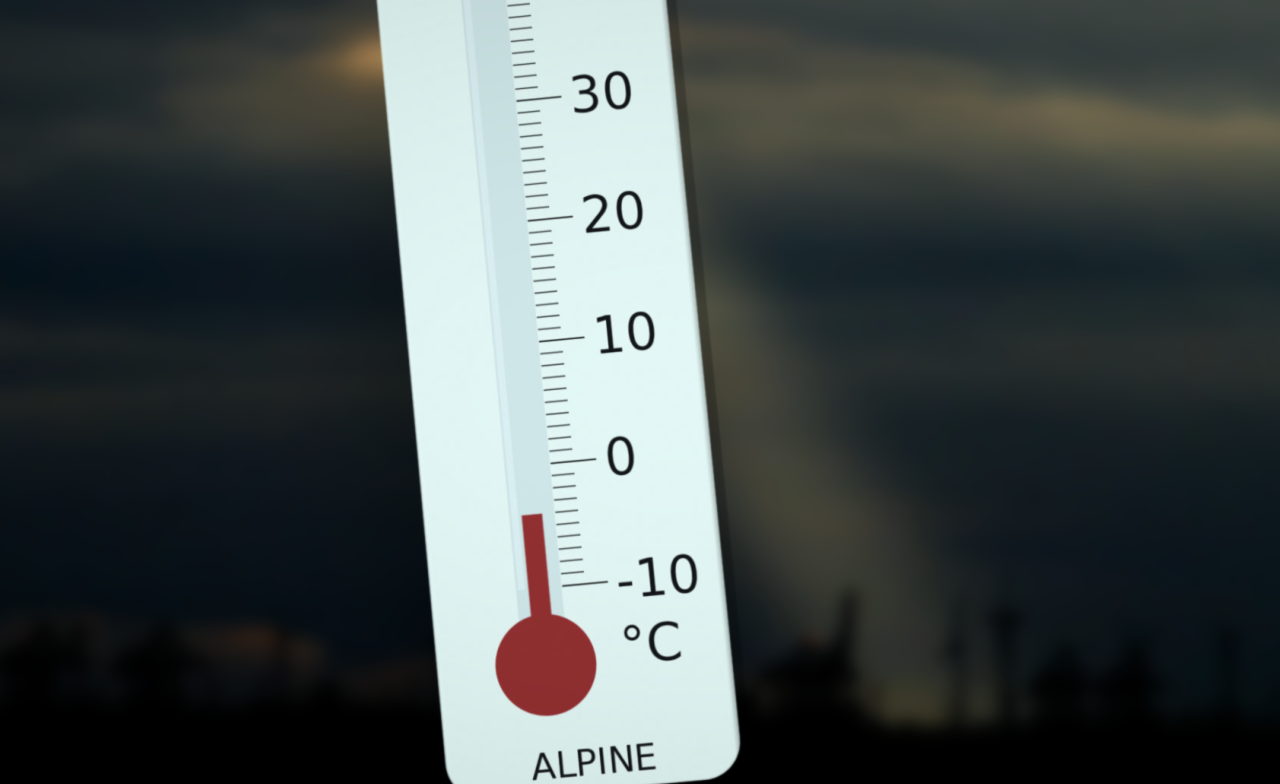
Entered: -4,°C
